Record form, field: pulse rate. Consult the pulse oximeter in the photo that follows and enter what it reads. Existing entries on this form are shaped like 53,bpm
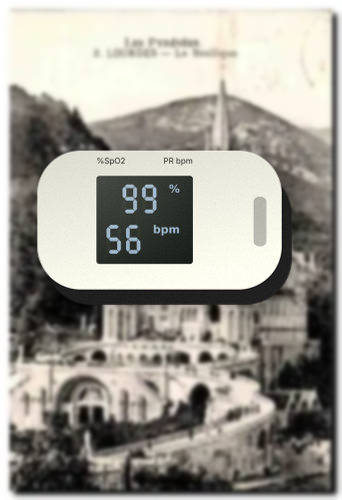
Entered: 56,bpm
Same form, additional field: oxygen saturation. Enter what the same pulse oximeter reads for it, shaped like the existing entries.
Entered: 99,%
